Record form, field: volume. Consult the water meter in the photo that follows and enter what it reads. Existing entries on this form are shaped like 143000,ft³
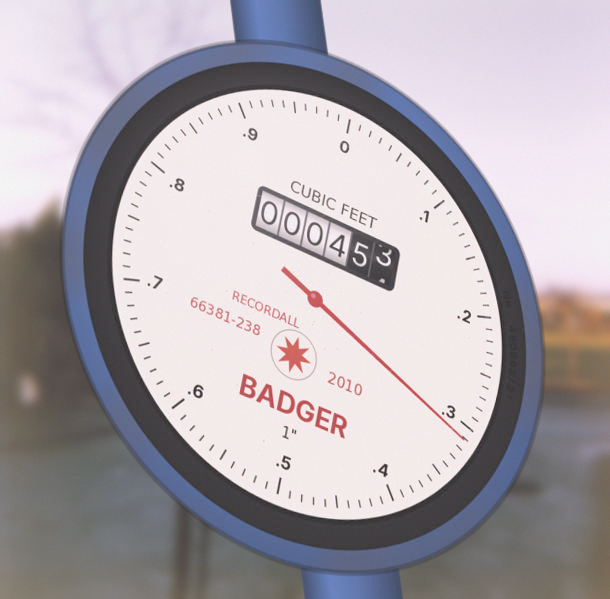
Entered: 453.31,ft³
